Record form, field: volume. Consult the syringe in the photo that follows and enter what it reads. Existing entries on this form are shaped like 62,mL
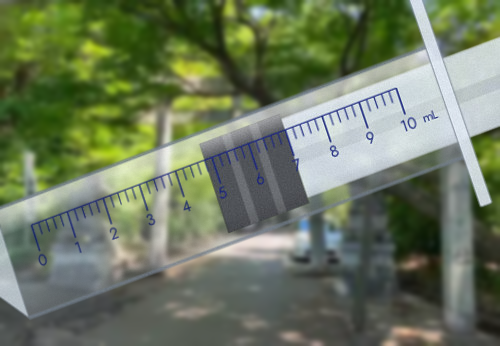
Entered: 4.8,mL
